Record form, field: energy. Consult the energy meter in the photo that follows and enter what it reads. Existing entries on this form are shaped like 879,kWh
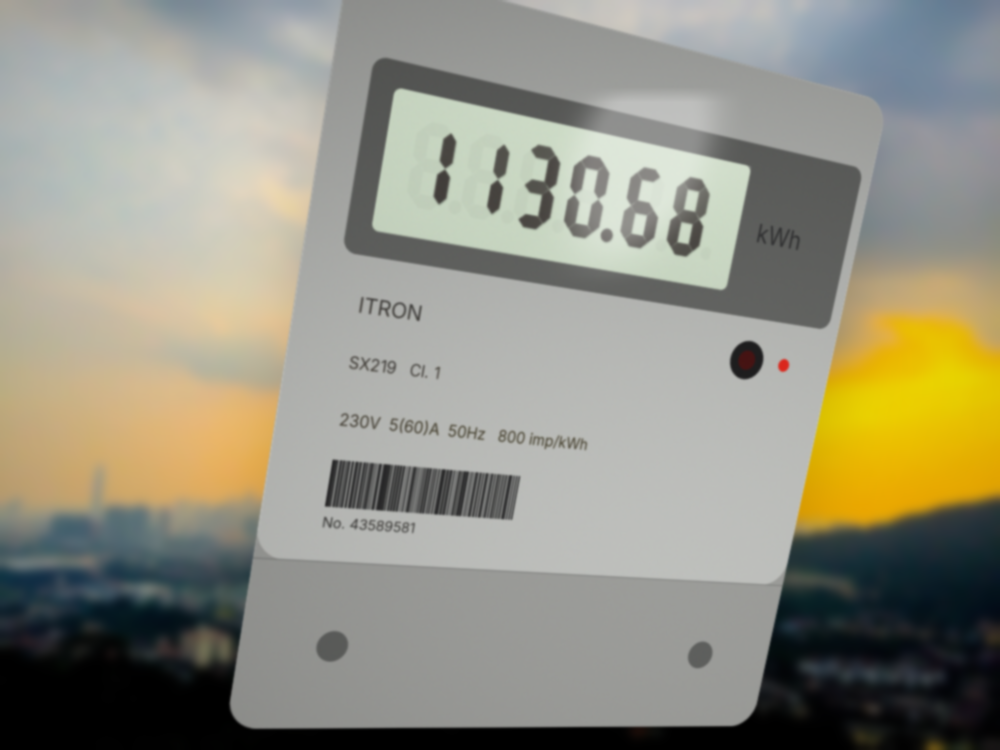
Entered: 1130.68,kWh
